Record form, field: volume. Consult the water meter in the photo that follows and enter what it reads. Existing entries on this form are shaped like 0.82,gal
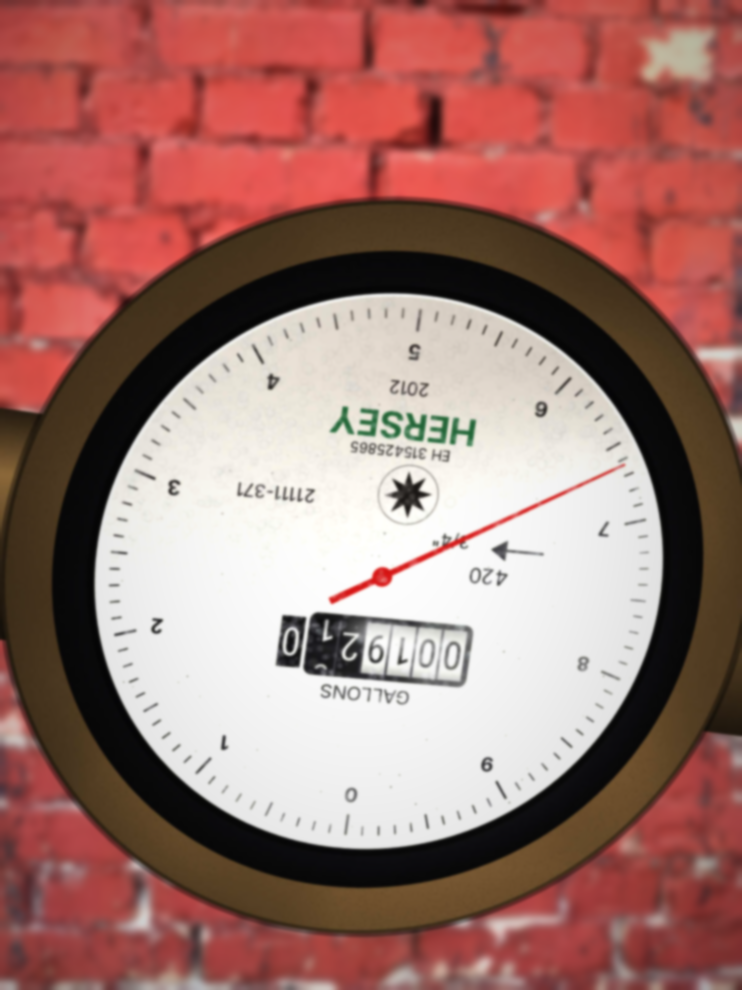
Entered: 19206.6,gal
